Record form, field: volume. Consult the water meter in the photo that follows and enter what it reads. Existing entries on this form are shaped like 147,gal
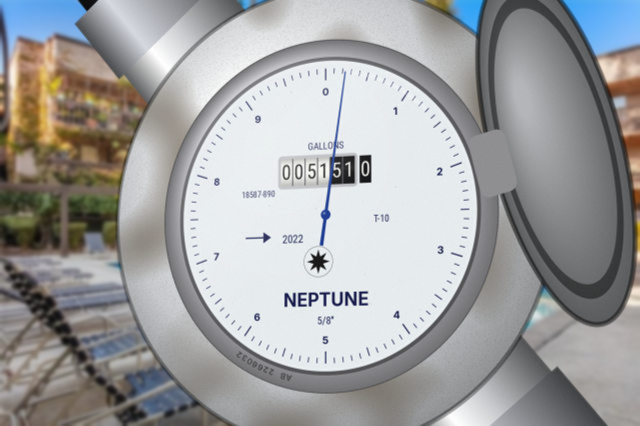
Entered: 51510.2,gal
